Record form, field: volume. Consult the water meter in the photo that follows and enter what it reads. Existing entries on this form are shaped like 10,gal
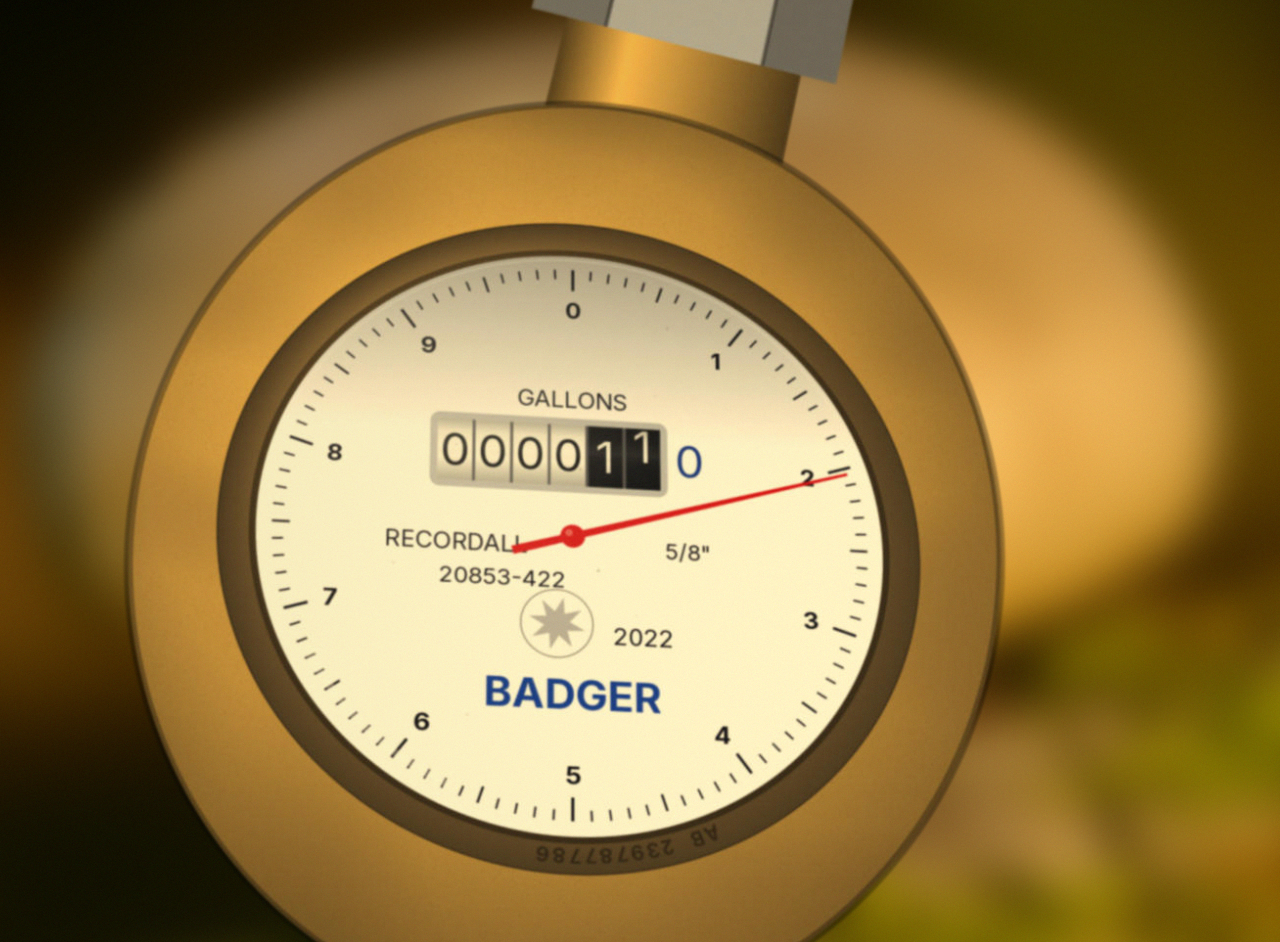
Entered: 112.0,gal
